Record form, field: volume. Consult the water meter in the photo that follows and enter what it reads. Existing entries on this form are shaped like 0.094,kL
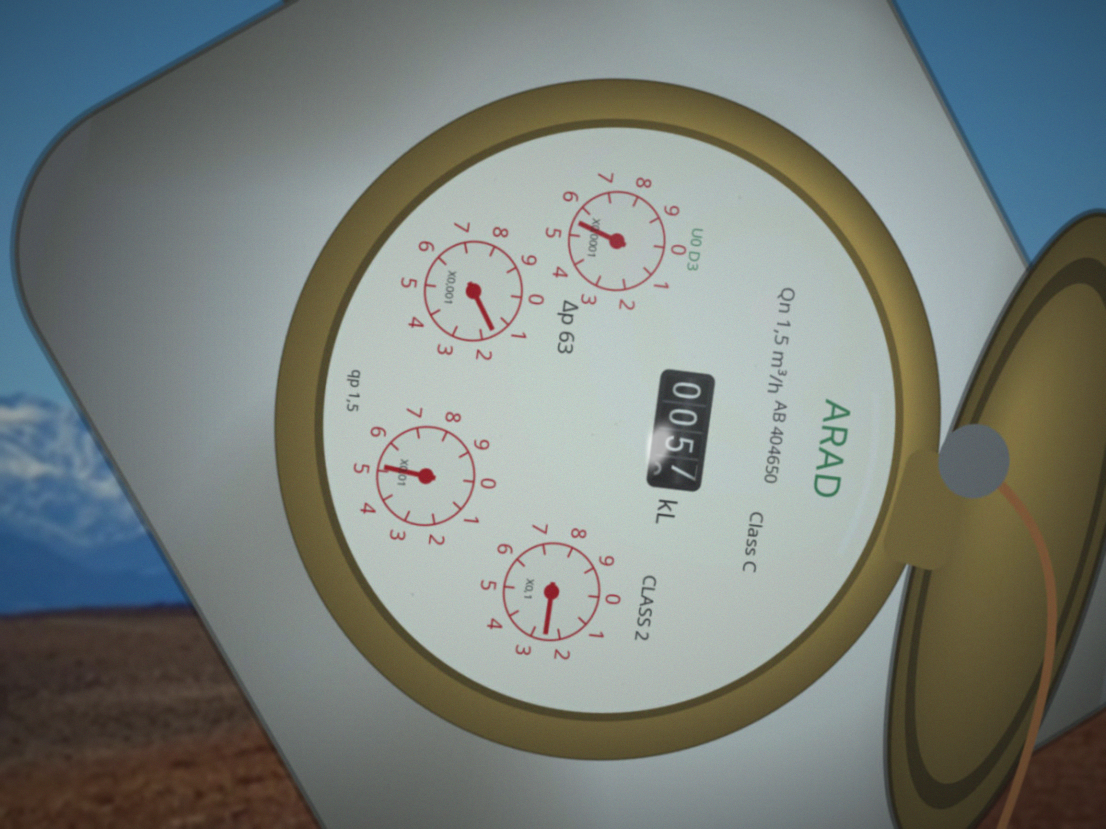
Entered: 57.2515,kL
